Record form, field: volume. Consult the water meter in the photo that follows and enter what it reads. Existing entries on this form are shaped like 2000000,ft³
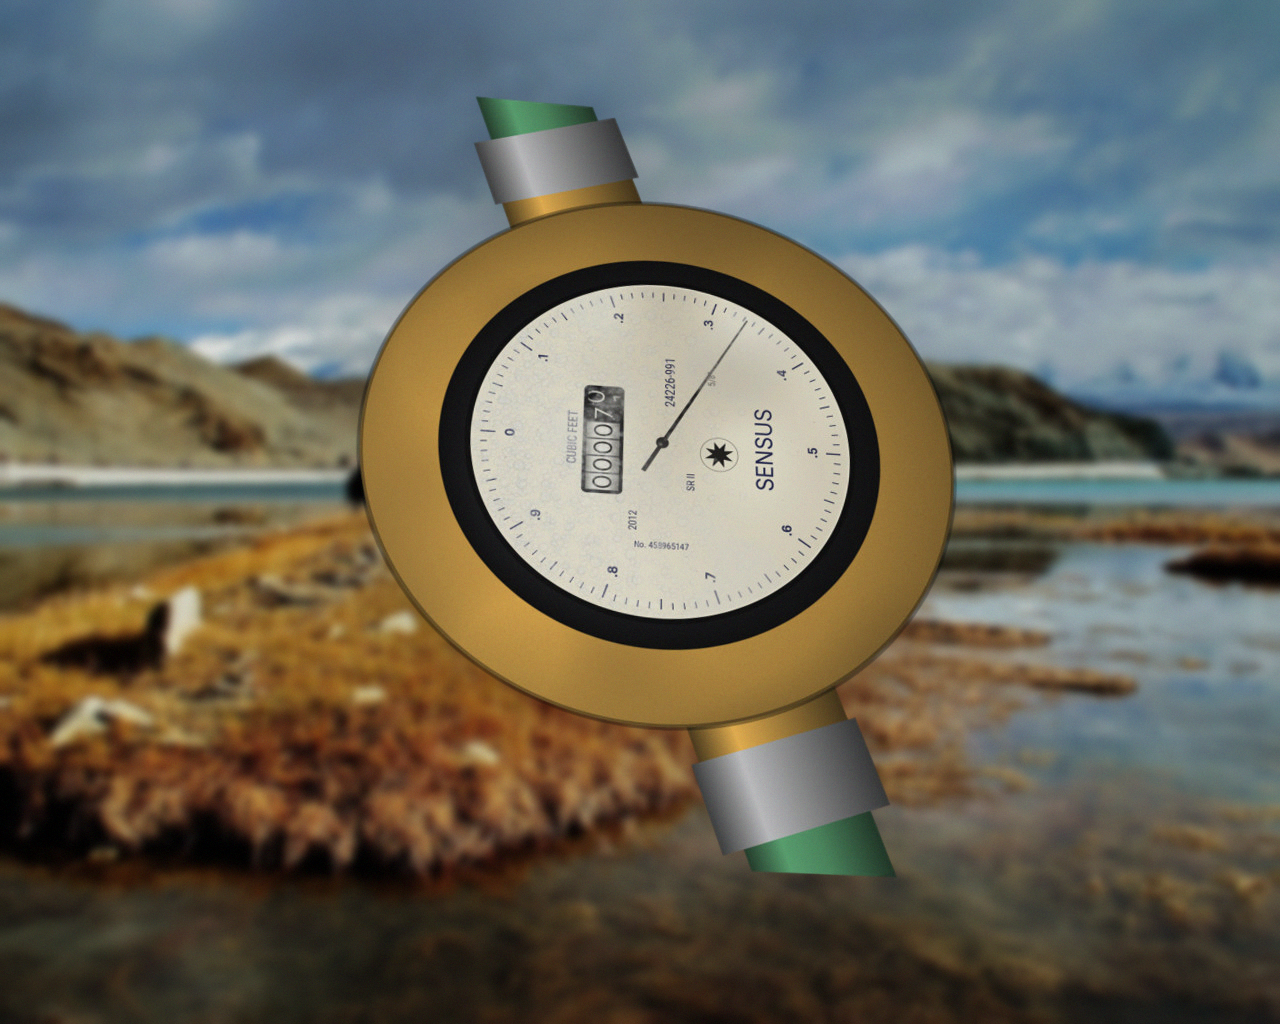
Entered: 70.33,ft³
